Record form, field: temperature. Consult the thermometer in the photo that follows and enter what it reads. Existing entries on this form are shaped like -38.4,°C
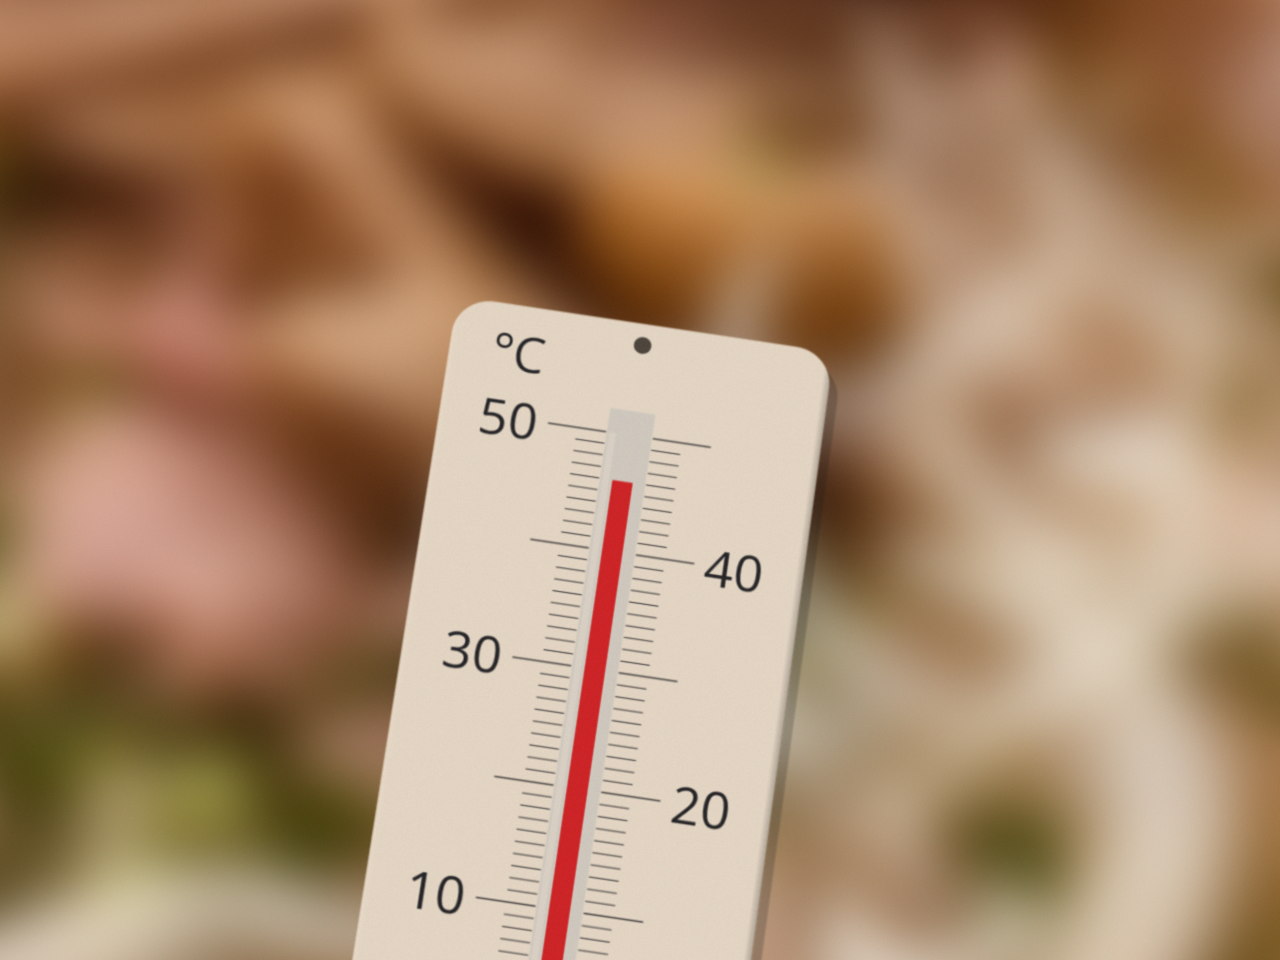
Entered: 46,°C
